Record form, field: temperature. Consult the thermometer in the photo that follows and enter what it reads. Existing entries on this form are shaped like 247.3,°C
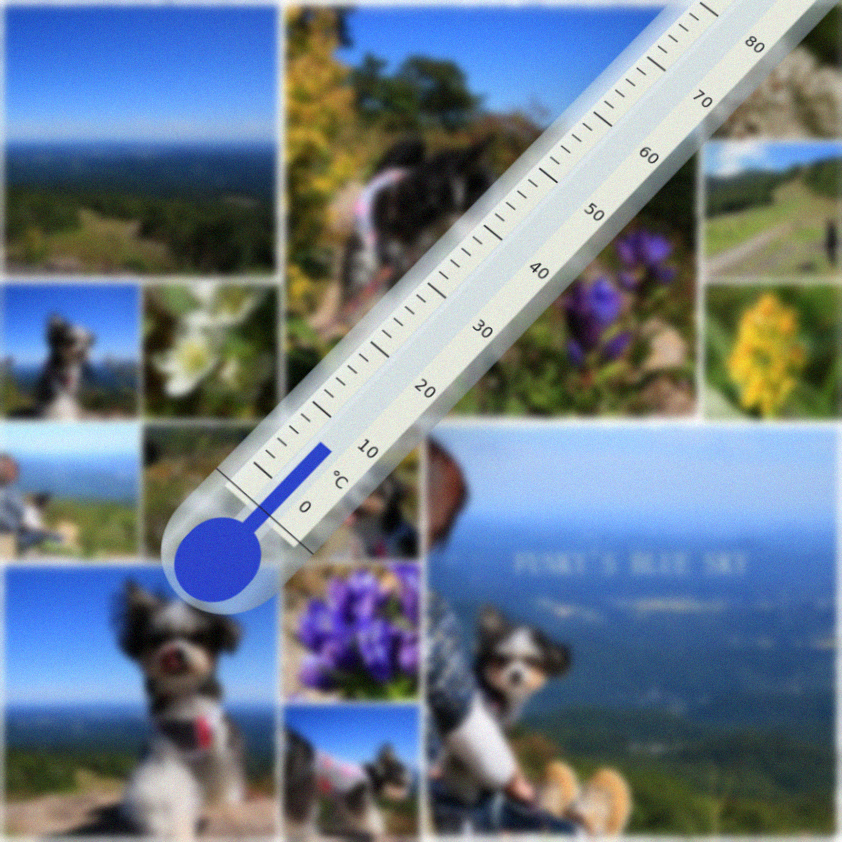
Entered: 7,°C
